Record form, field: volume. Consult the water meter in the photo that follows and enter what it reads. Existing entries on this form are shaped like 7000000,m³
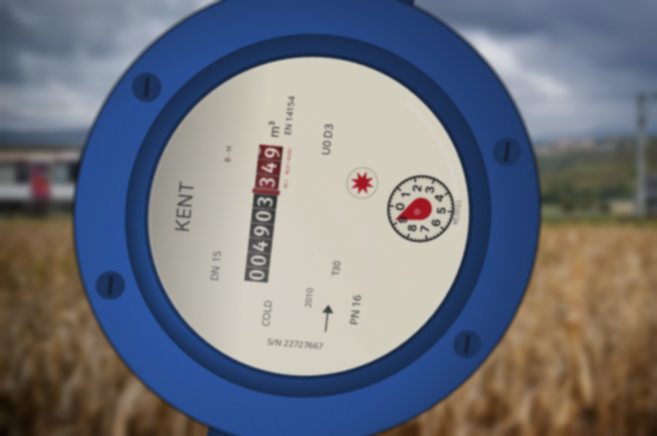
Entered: 4903.3489,m³
